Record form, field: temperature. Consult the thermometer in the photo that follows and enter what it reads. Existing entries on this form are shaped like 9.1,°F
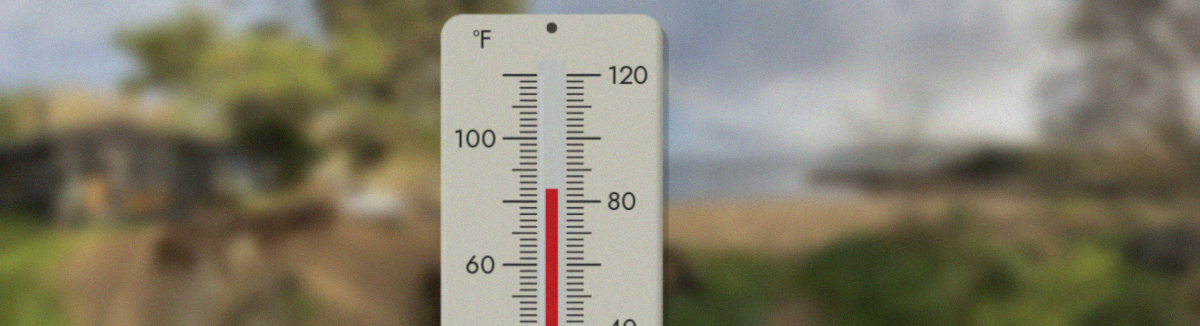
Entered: 84,°F
